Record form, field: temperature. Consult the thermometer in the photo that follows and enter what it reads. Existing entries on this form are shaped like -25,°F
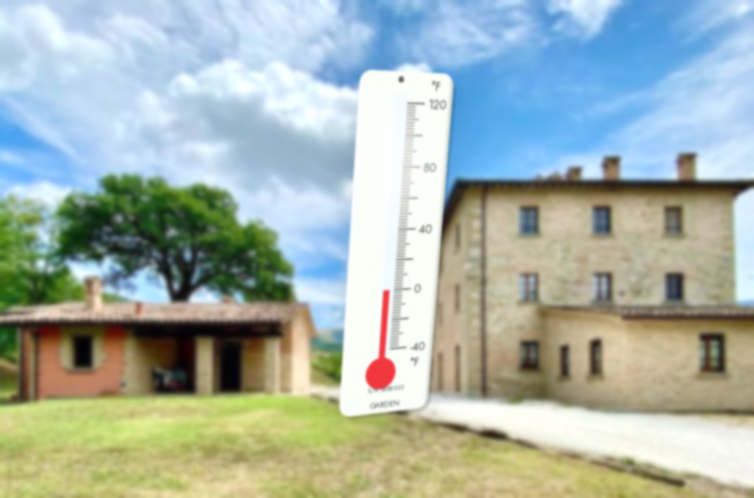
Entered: 0,°F
